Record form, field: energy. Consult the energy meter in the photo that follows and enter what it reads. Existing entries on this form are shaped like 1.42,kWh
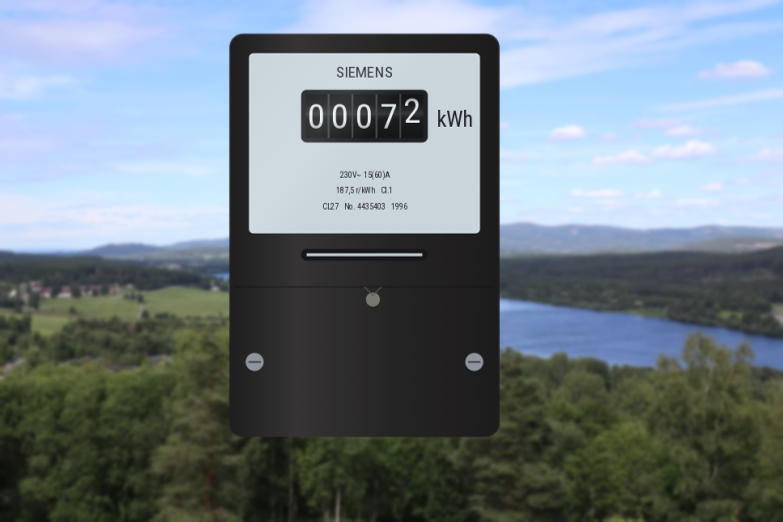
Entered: 72,kWh
